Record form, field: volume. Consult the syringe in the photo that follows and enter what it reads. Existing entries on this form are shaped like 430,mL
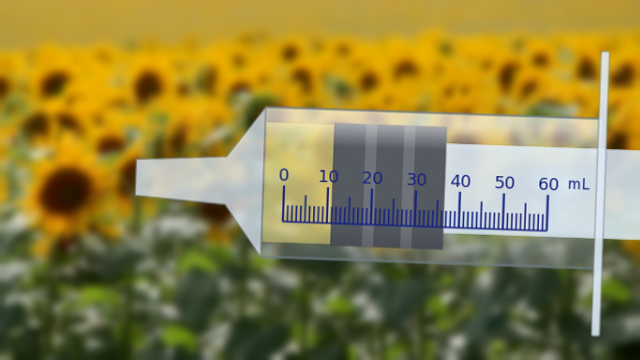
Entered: 11,mL
